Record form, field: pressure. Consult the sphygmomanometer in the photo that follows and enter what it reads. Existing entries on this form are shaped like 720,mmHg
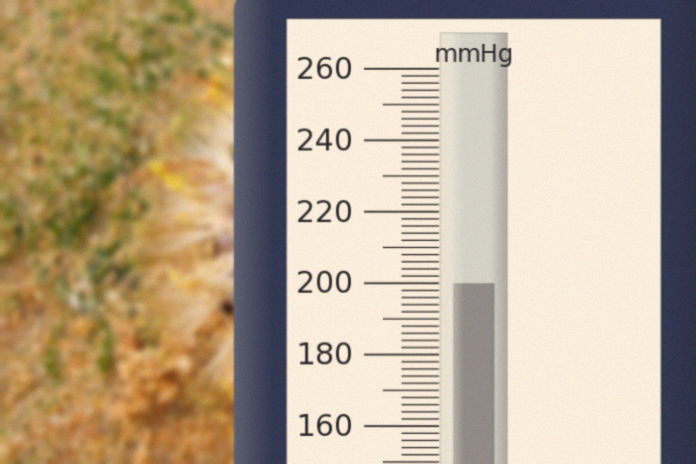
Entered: 200,mmHg
